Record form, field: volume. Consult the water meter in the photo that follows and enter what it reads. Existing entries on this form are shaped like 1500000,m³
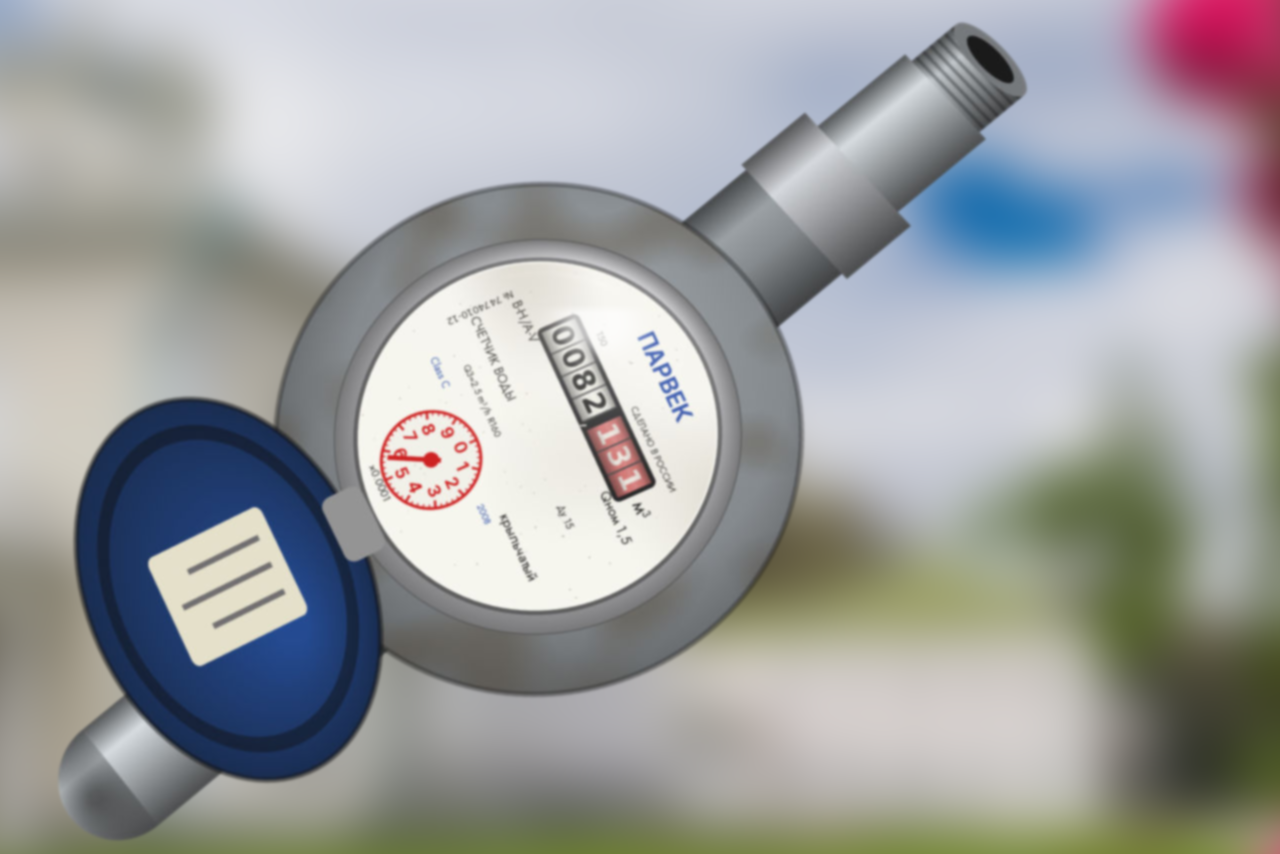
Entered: 82.1315,m³
